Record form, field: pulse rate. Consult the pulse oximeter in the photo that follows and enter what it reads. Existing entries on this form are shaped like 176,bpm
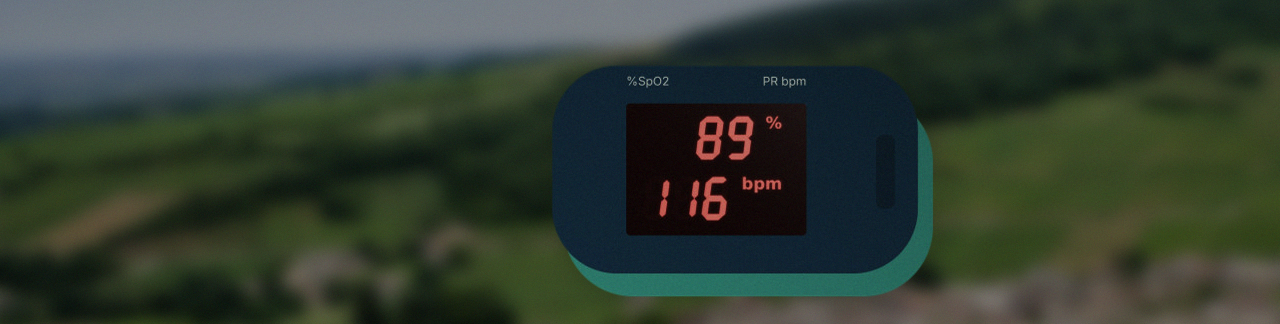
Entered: 116,bpm
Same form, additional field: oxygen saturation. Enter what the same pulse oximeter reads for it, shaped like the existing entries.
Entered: 89,%
